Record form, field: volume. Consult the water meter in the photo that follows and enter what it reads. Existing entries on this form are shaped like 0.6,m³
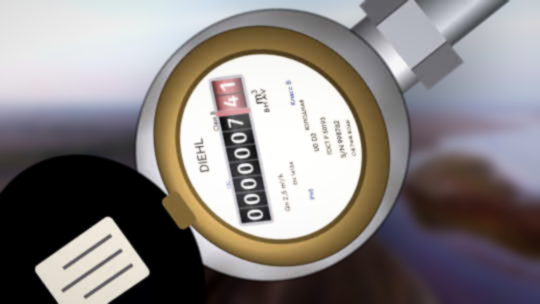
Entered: 7.41,m³
